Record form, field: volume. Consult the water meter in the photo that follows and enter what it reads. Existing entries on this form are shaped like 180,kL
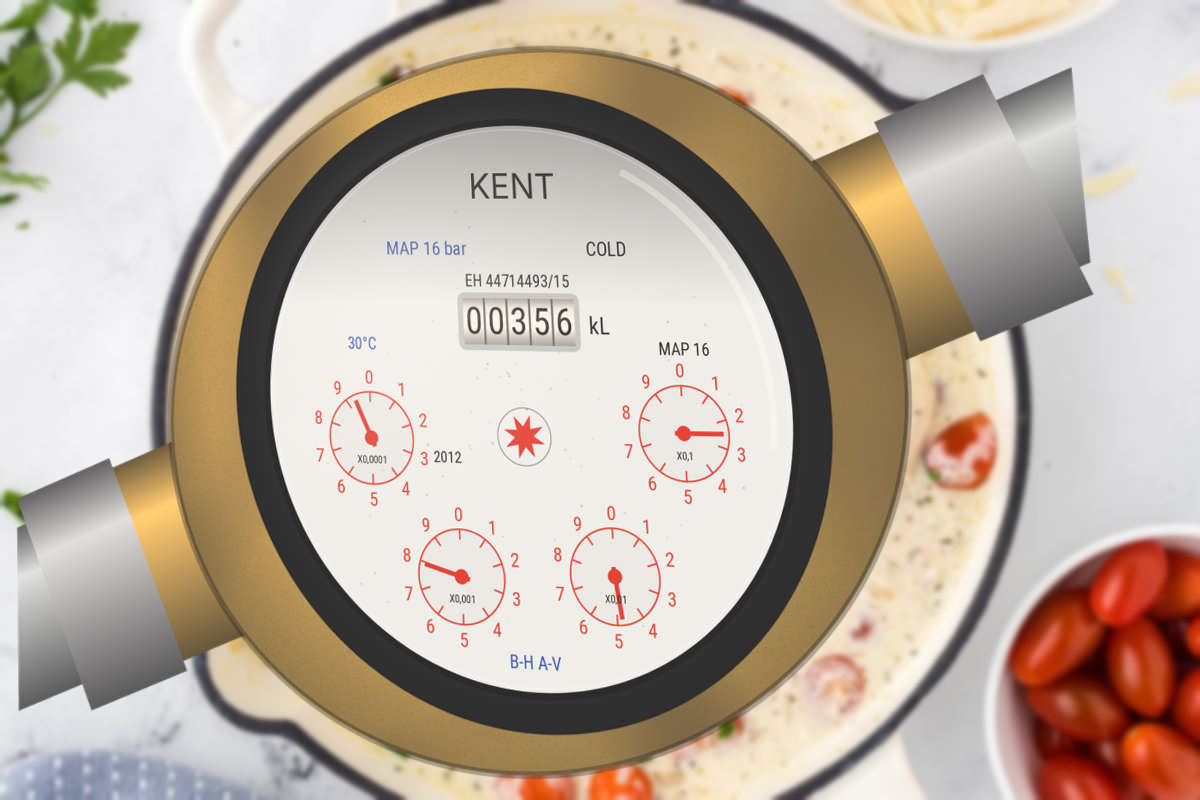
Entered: 356.2479,kL
